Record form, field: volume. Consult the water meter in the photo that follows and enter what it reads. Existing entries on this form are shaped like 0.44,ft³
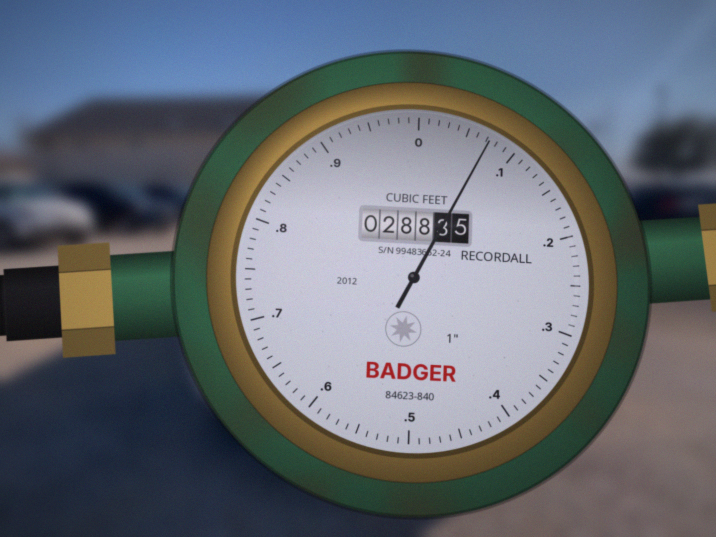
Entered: 28835.07,ft³
